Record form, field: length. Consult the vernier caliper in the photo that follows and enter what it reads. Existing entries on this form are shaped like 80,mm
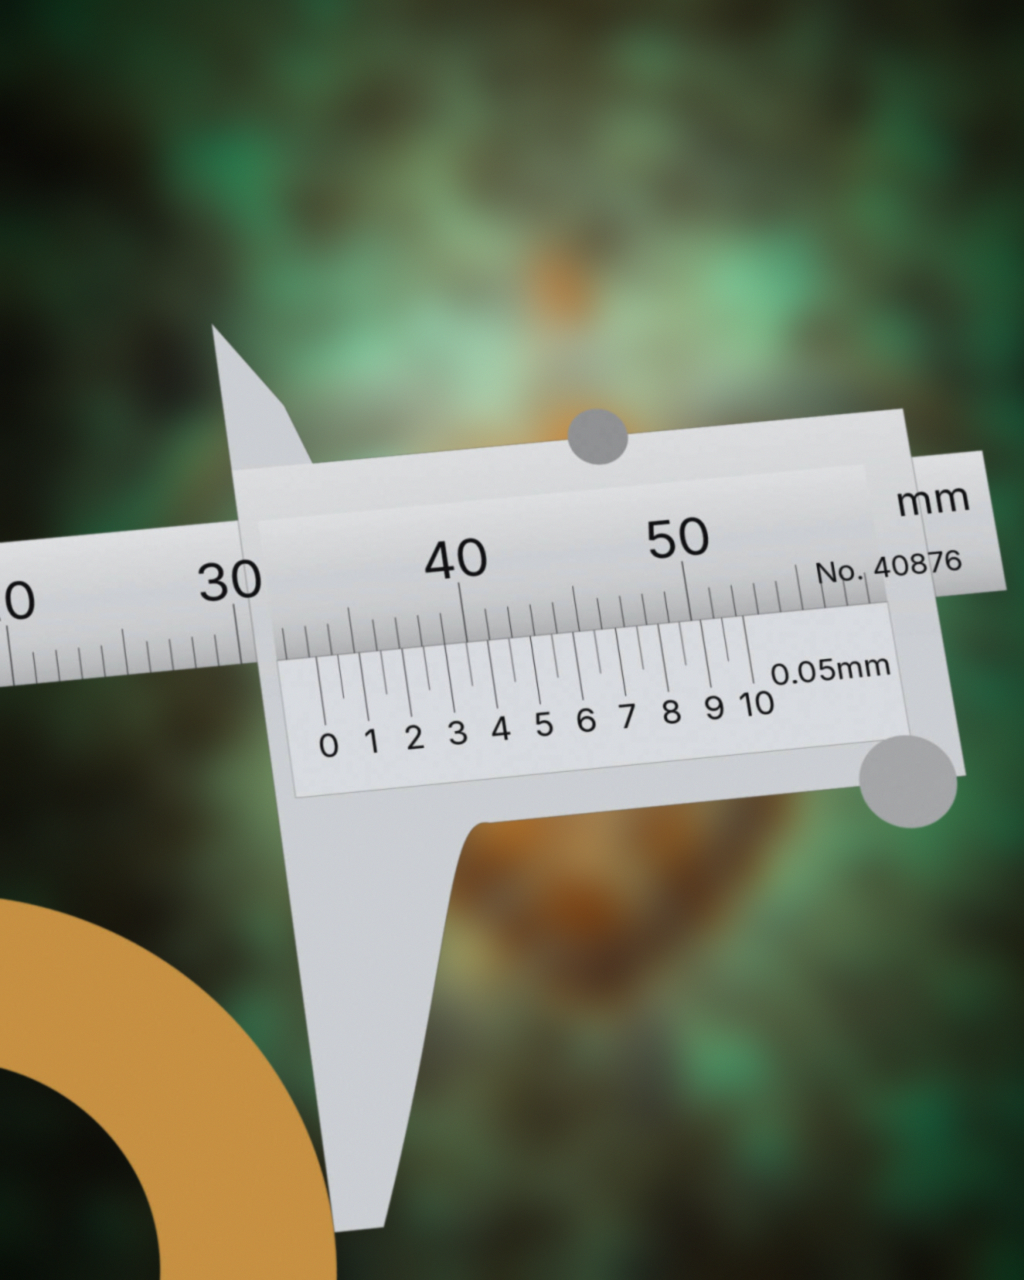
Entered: 33.3,mm
